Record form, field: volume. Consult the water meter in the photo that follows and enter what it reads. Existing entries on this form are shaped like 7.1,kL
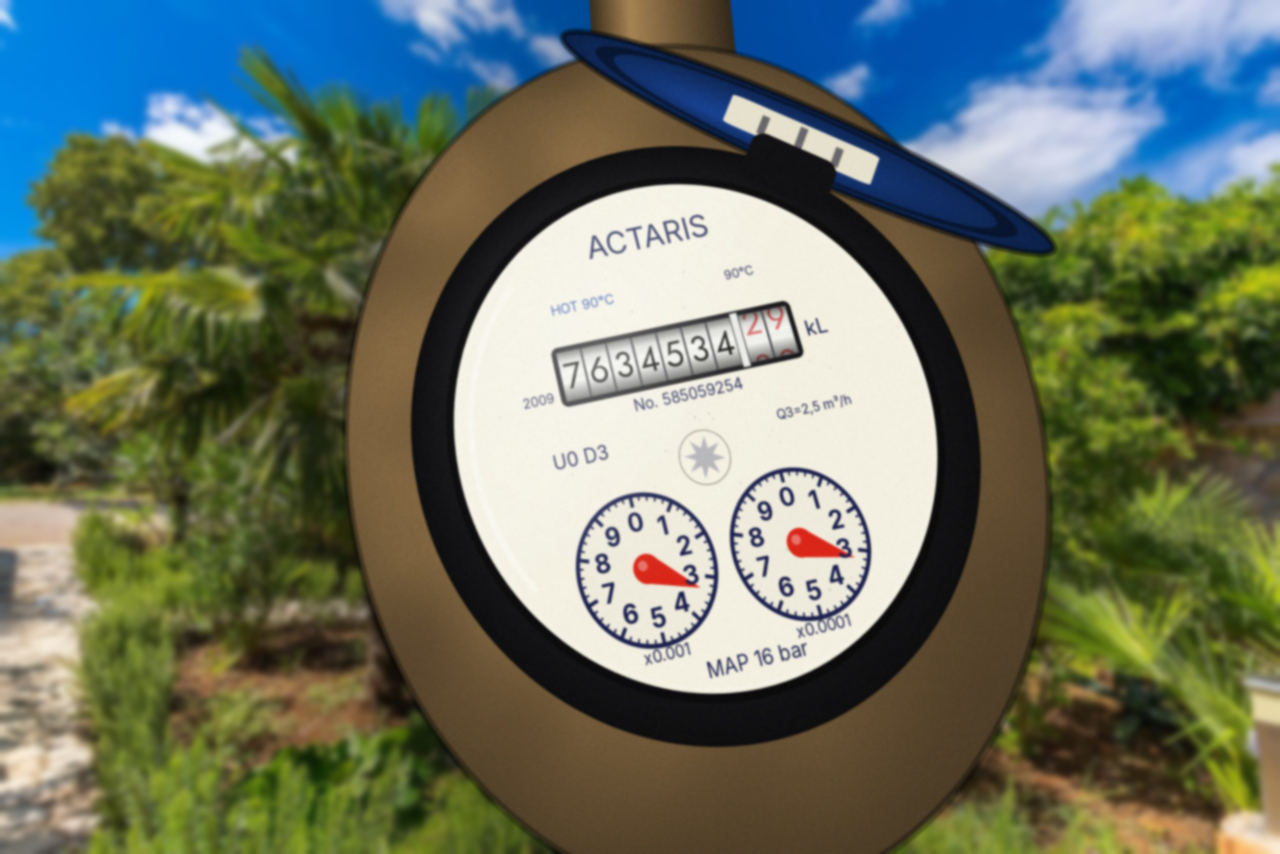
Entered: 7634534.2933,kL
